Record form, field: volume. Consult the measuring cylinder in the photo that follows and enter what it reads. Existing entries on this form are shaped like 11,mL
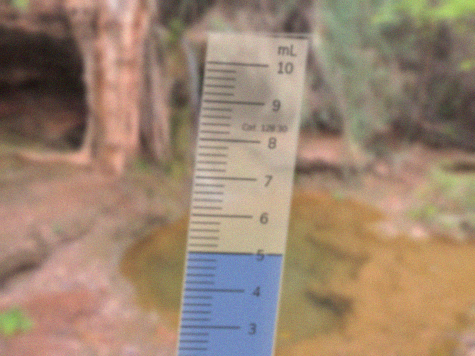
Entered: 5,mL
